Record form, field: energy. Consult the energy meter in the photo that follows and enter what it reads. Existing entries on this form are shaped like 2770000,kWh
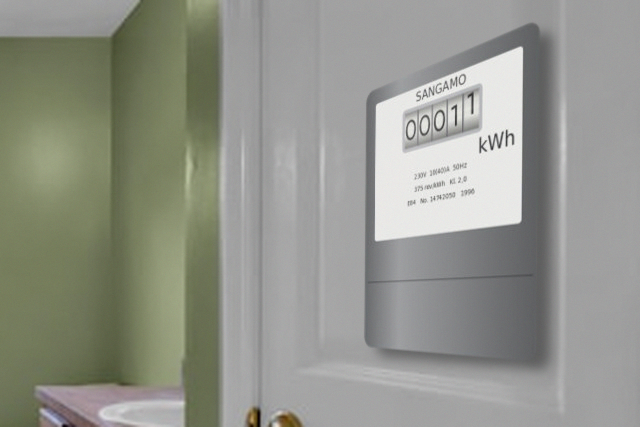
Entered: 11,kWh
